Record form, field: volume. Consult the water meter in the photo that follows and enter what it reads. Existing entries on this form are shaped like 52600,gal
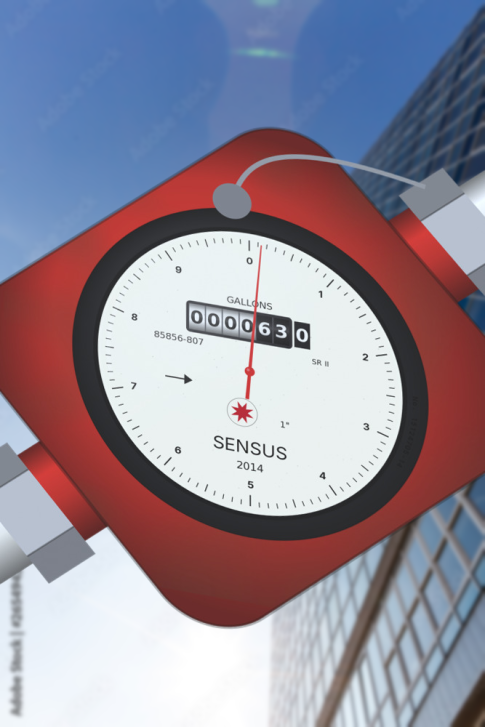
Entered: 630.1,gal
